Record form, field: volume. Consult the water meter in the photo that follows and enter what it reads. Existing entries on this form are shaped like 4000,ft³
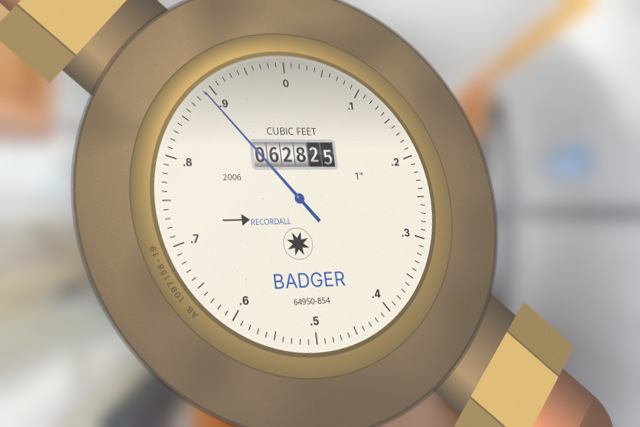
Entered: 62824.89,ft³
